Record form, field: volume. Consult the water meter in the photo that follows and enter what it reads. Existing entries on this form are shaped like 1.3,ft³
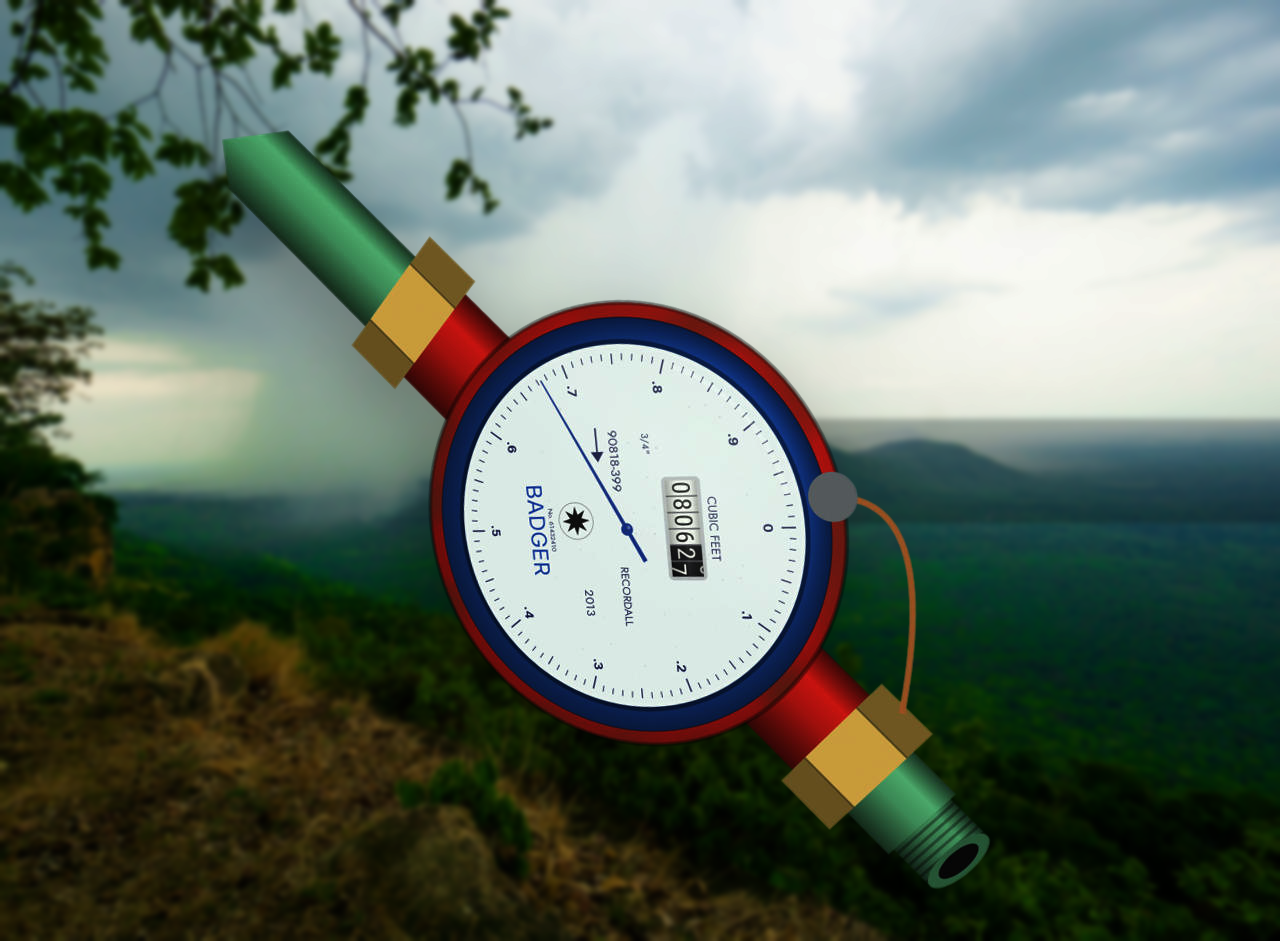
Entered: 80626.67,ft³
